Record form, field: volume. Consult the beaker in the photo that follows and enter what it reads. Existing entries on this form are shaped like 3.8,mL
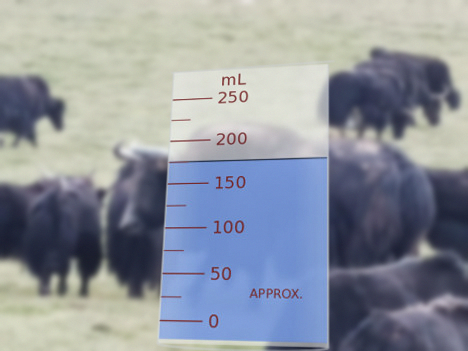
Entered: 175,mL
